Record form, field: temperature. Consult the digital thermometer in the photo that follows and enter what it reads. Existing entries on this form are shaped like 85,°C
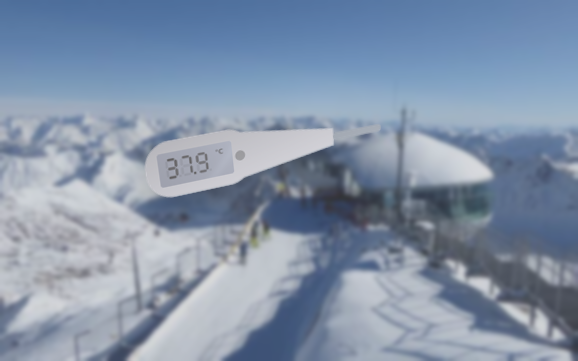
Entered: 37.9,°C
